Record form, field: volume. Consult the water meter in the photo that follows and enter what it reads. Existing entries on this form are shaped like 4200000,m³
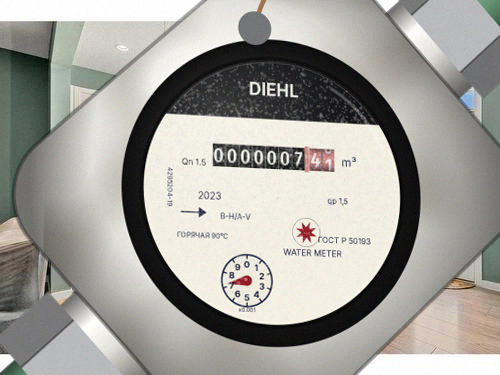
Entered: 7.407,m³
